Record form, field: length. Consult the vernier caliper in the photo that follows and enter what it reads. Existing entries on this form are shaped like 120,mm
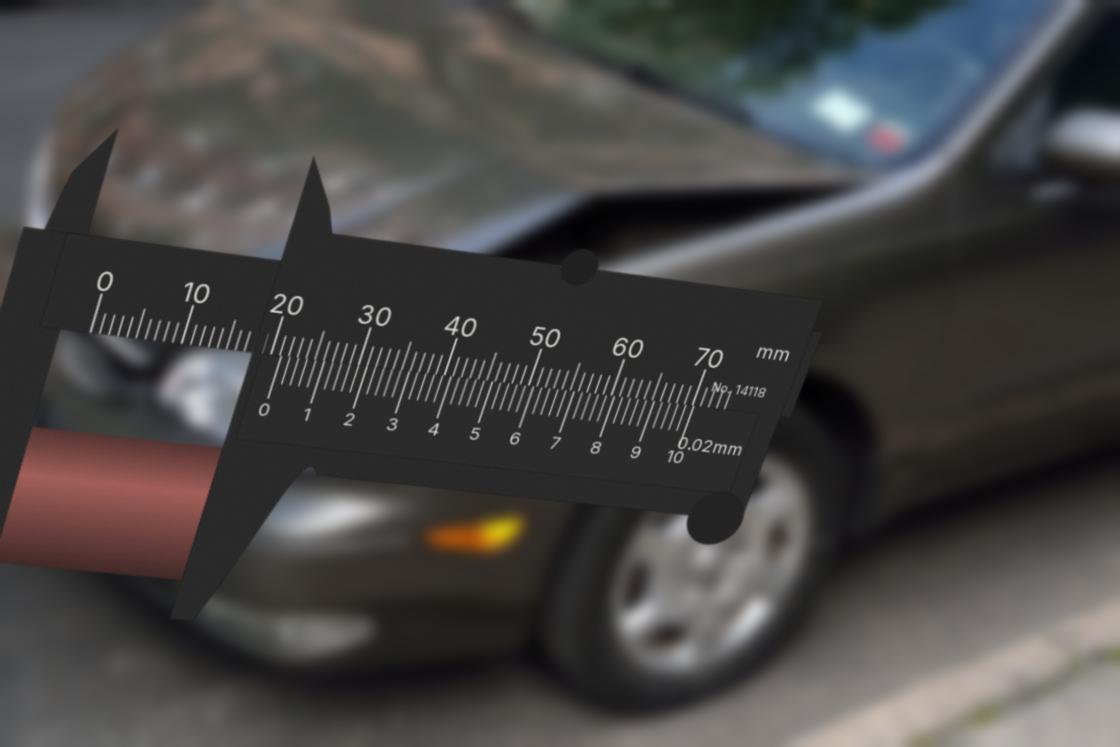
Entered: 21.2,mm
